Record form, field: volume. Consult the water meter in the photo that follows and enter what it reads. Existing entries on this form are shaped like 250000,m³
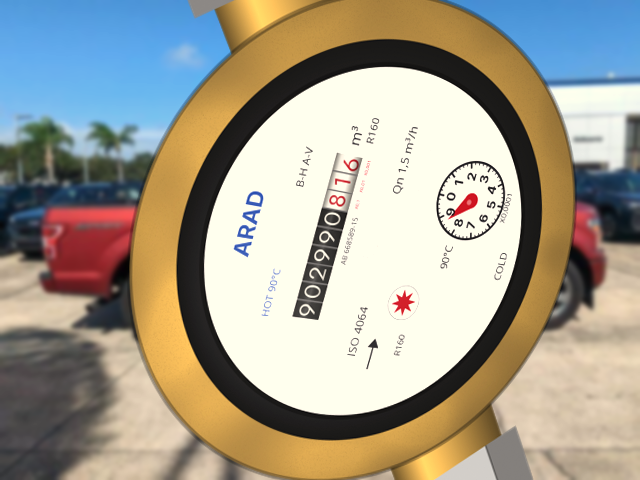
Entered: 902990.8158,m³
